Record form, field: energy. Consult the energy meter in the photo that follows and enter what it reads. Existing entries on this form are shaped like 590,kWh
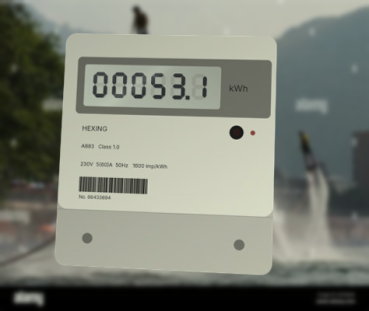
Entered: 53.1,kWh
